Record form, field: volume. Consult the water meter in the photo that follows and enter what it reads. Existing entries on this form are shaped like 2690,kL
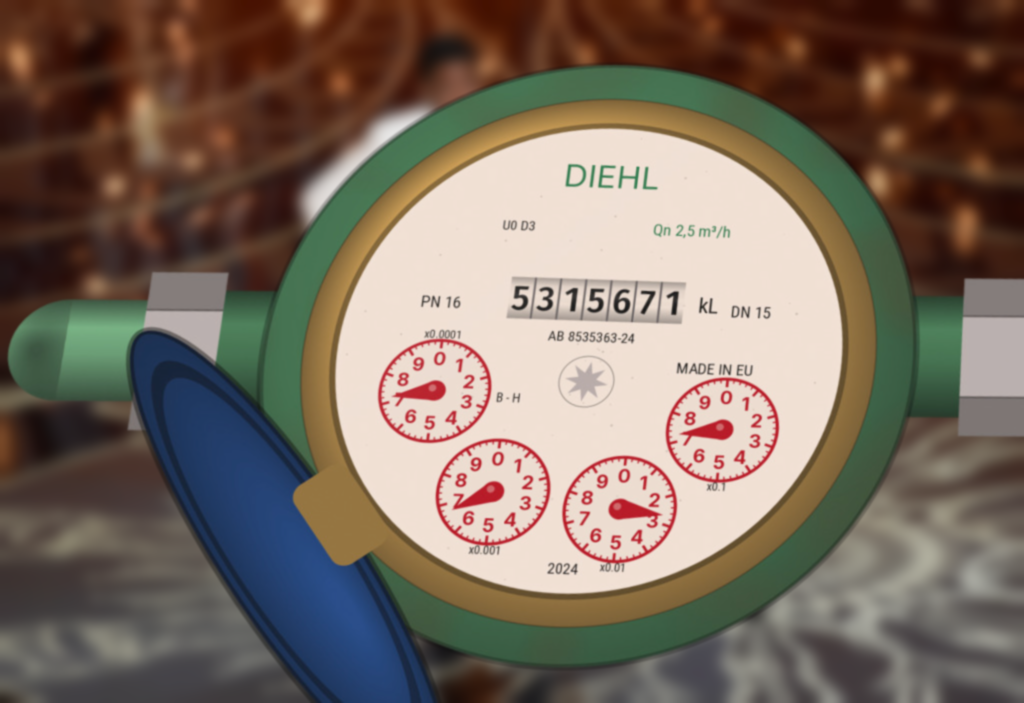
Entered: 5315671.7267,kL
